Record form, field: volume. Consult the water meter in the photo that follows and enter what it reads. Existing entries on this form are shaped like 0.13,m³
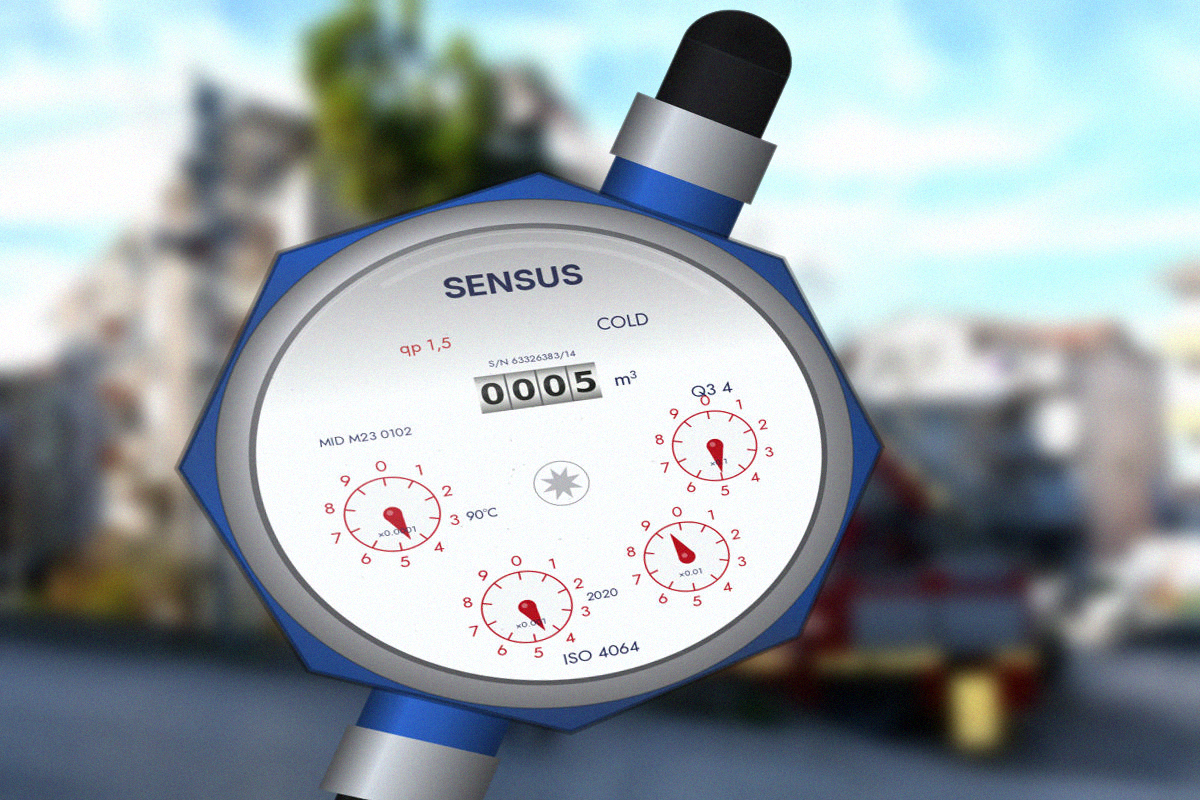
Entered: 5.4944,m³
